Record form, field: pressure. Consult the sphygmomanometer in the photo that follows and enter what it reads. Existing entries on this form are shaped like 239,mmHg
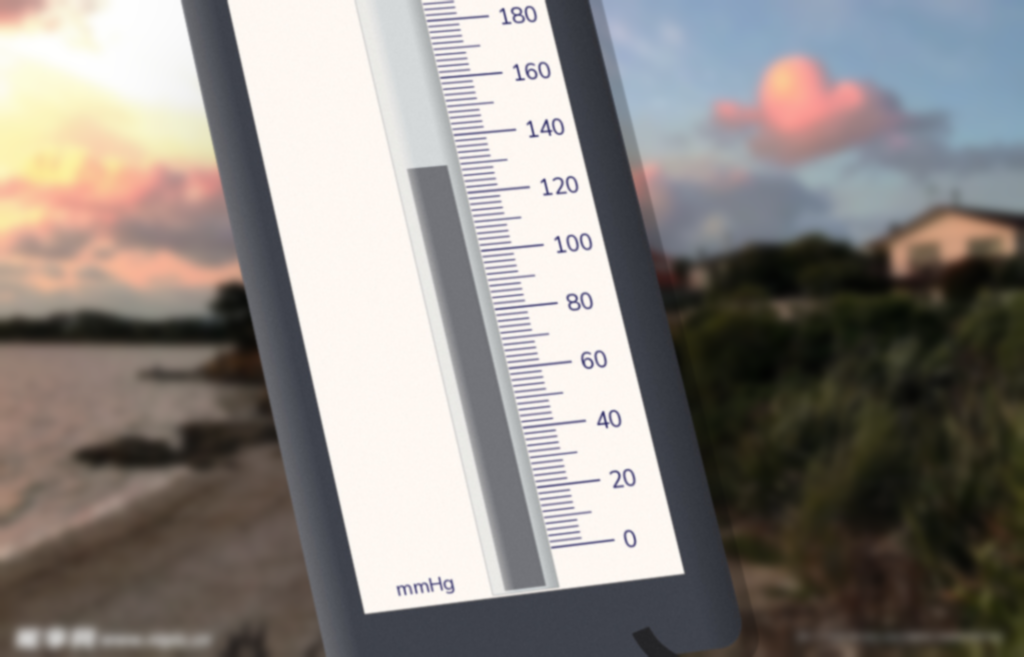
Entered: 130,mmHg
